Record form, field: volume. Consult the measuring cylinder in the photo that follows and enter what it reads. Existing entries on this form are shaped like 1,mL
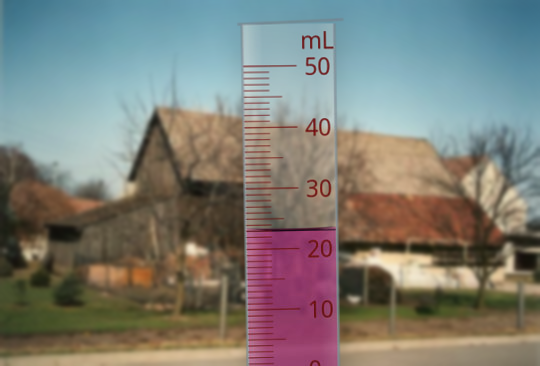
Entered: 23,mL
